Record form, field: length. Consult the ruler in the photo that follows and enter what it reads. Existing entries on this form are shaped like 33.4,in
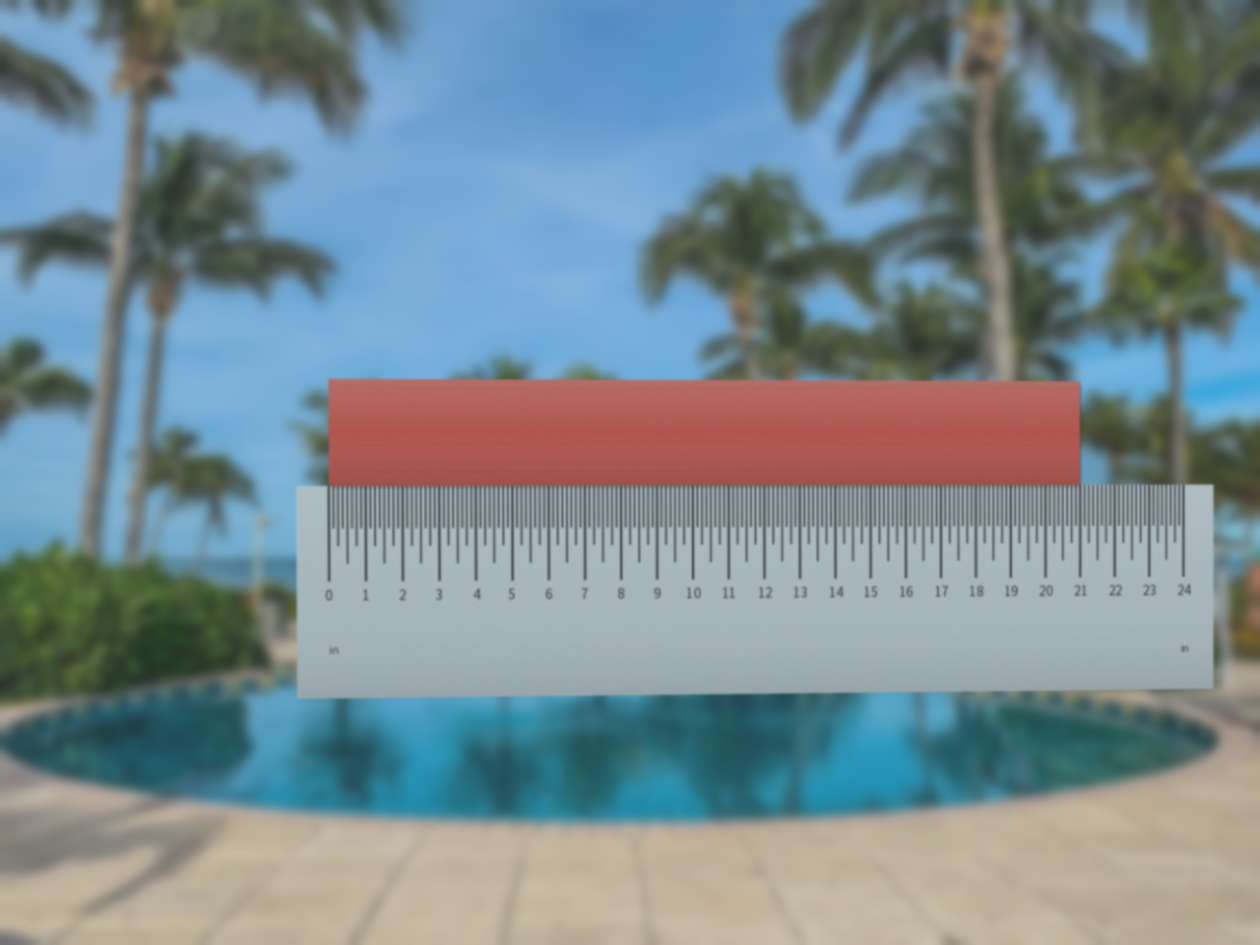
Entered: 21,in
